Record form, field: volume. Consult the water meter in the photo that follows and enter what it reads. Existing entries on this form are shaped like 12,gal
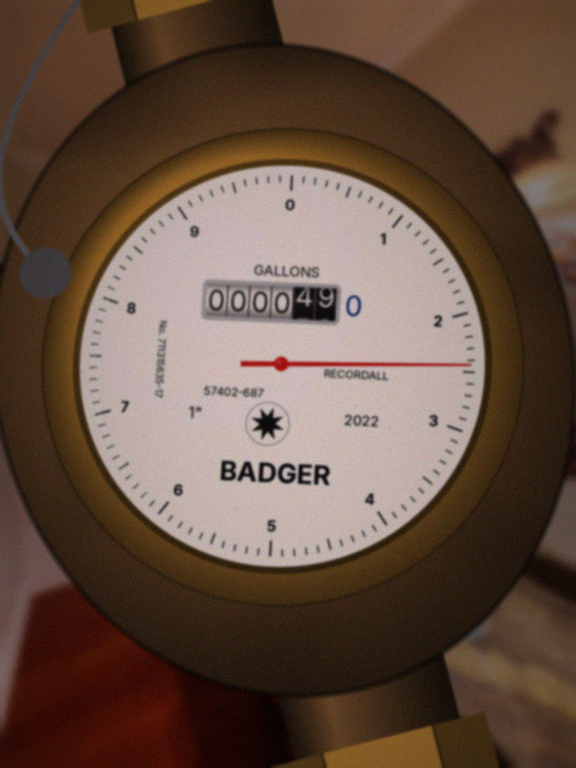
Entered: 492.4,gal
